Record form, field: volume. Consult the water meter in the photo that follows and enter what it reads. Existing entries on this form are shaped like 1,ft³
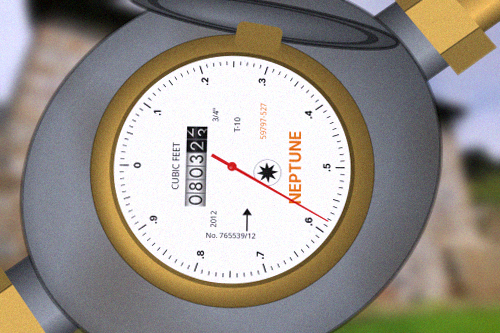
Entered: 80322.58,ft³
